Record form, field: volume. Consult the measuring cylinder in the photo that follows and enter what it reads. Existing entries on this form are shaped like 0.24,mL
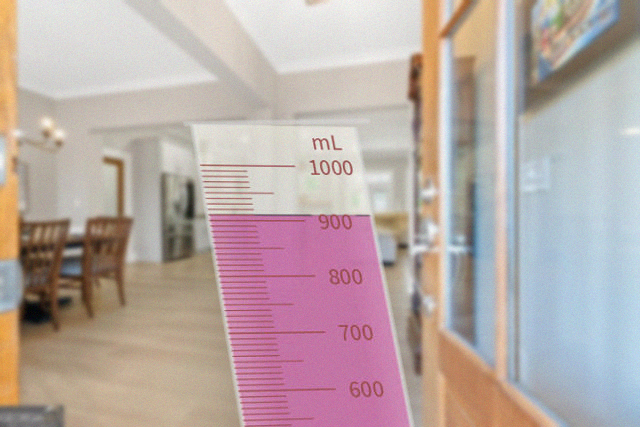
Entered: 910,mL
